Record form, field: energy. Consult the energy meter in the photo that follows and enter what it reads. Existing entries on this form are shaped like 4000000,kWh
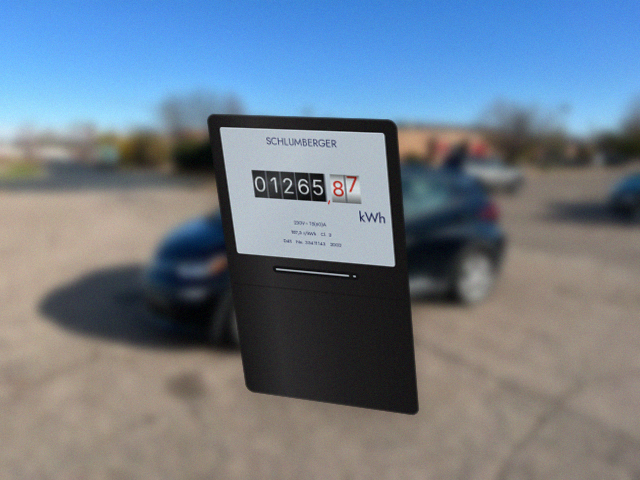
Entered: 1265.87,kWh
